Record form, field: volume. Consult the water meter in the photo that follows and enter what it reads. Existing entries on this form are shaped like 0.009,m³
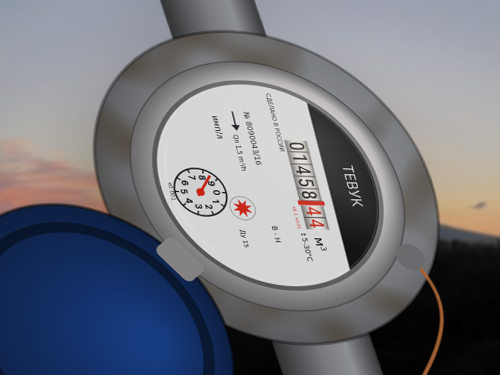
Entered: 1458.448,m³
